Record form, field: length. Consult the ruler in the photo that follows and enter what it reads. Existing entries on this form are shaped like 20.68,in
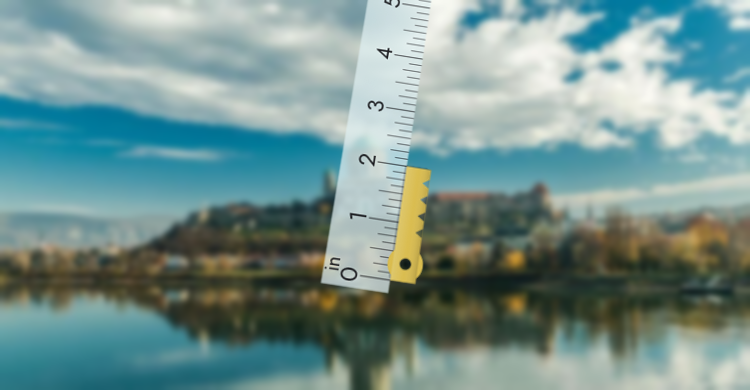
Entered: 2,in
